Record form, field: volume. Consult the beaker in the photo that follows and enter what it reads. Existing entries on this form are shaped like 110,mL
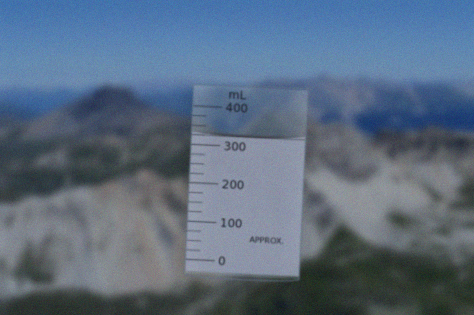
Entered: 325,mL
